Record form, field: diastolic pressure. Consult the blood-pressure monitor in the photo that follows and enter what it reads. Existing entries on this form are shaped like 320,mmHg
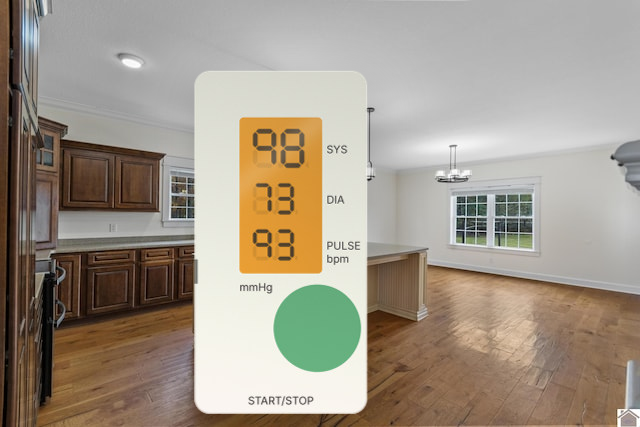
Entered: 73,mmHg
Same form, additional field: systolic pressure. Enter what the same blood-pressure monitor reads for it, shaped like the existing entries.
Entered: 98,mmHg
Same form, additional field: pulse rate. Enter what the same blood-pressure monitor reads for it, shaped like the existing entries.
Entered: 93,bpm
